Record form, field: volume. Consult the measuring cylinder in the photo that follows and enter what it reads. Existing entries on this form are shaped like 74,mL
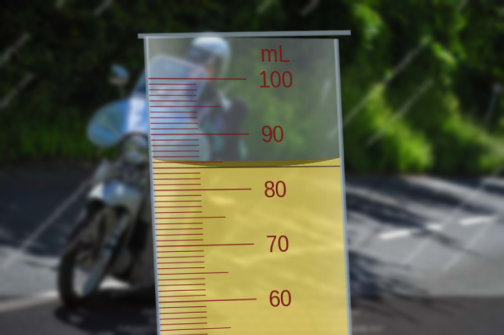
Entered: 84,mL
